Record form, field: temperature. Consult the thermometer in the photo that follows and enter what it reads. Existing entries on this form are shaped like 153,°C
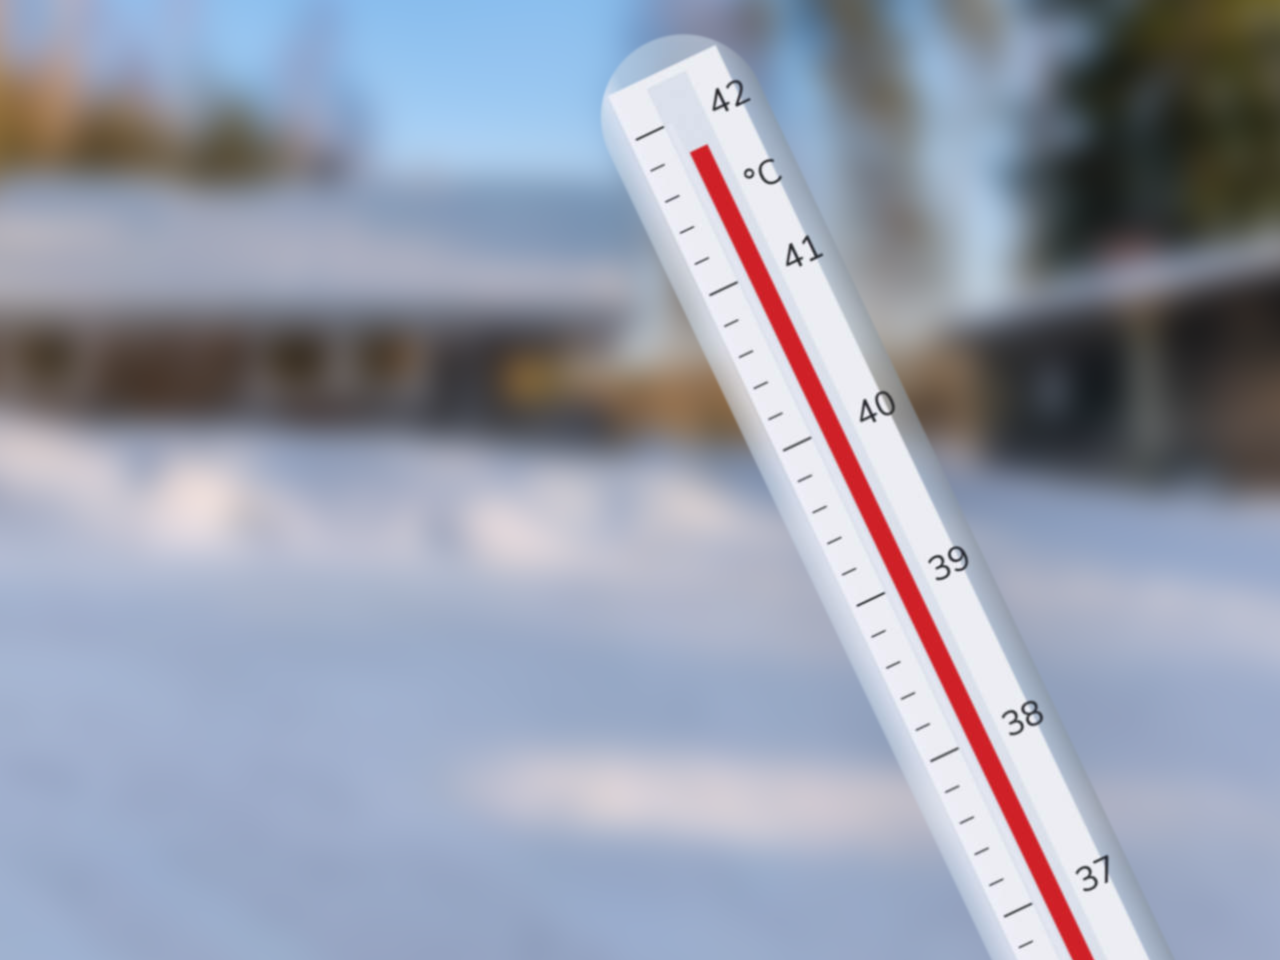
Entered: 41.8,°C
